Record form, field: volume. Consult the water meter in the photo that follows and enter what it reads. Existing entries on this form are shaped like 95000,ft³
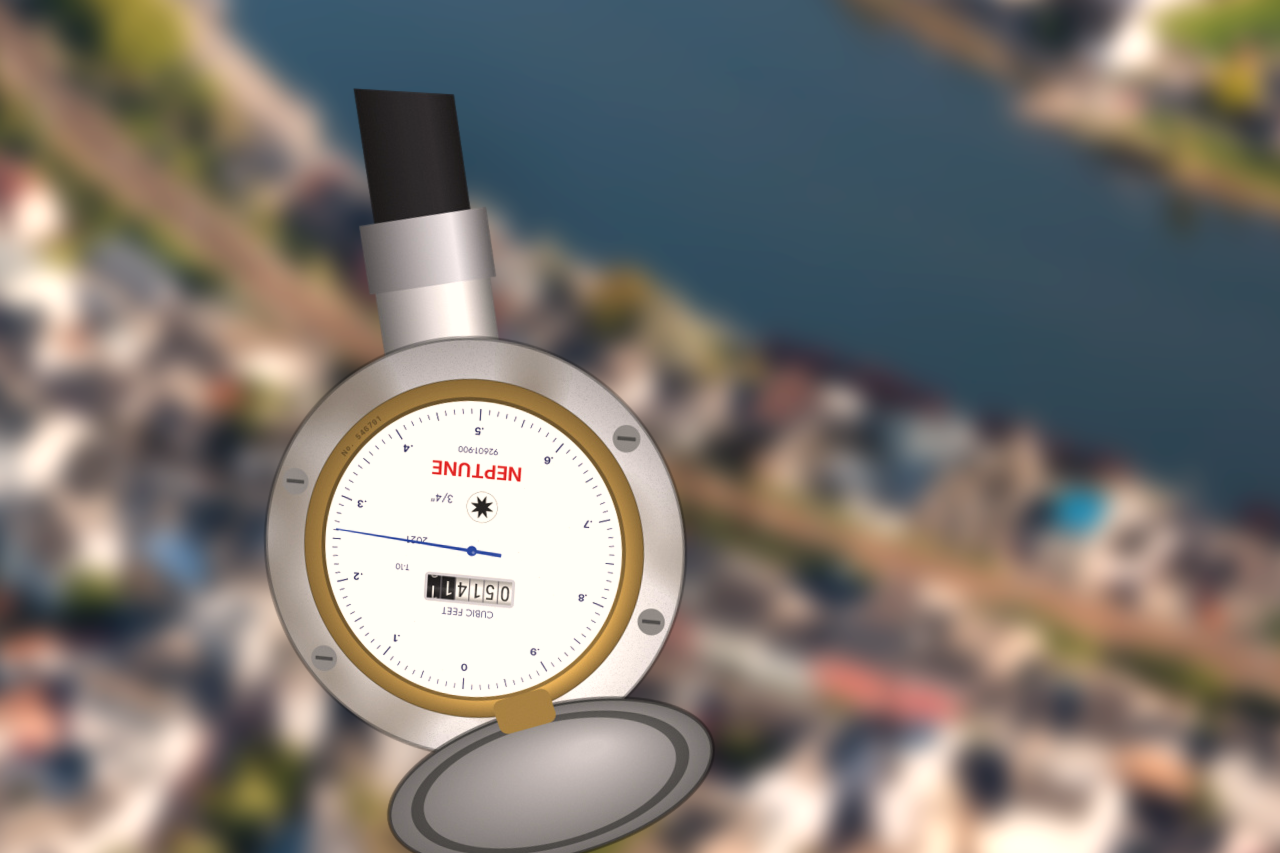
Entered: 51411.26,ft³
